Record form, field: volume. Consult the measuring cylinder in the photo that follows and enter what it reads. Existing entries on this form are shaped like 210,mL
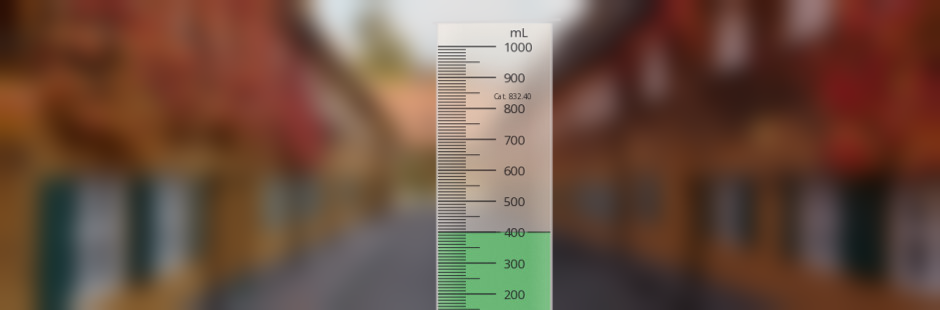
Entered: 400,mL
